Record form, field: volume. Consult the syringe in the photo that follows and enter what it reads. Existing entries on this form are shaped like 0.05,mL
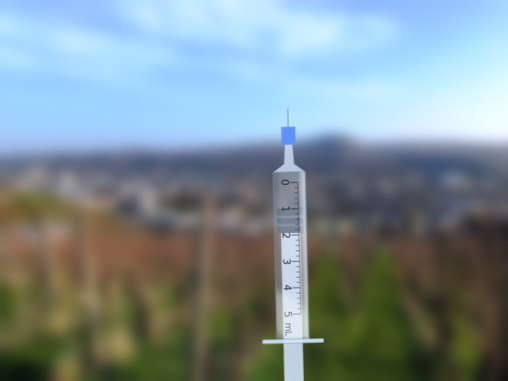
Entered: 1,mL
